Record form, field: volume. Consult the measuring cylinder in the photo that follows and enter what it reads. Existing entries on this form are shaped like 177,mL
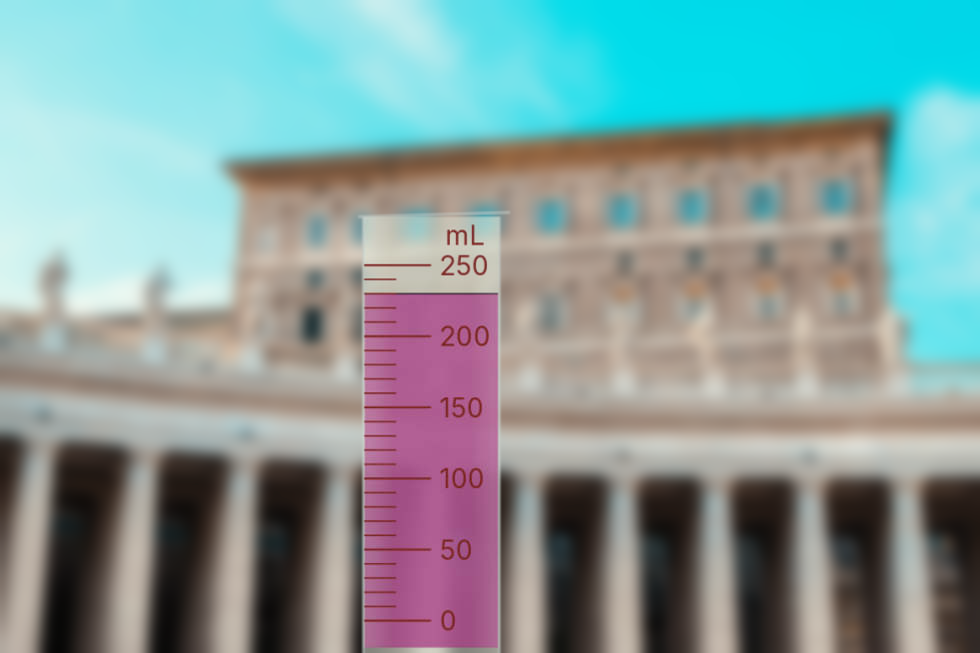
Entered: 230,mL
